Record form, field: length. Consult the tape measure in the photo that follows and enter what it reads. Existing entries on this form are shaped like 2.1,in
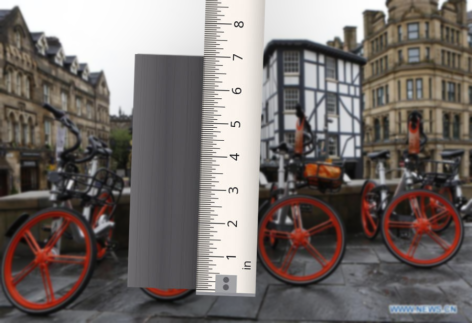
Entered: 7,in
